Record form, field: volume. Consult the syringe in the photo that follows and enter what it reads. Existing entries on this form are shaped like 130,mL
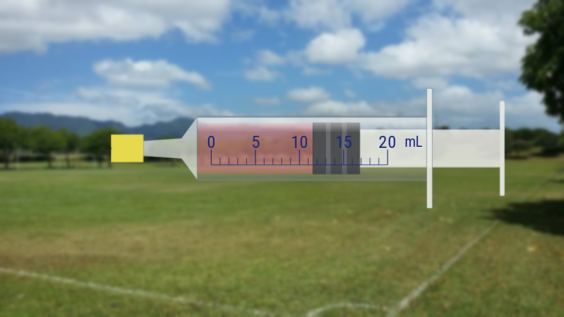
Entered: 11.5,mL
